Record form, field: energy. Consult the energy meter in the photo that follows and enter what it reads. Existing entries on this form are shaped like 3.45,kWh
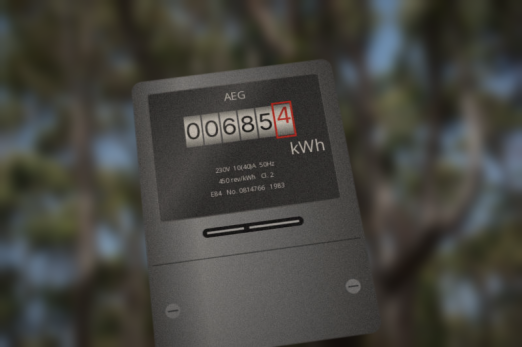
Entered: 685.4,kWh
